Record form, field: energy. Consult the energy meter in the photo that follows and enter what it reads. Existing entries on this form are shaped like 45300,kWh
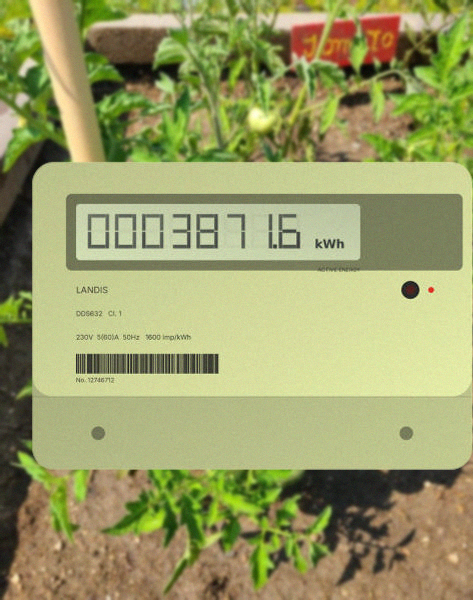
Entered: 3871.6,kWh
